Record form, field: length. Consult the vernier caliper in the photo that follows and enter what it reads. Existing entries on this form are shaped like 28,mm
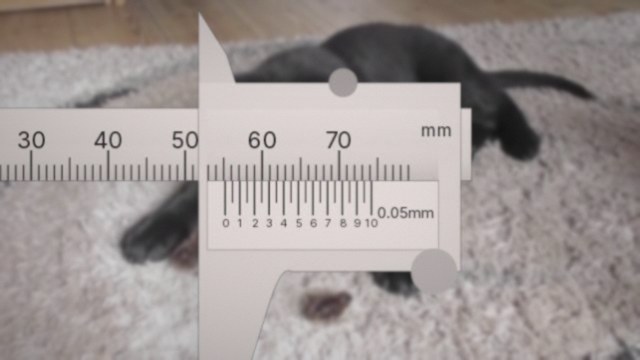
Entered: 55.2,mm
